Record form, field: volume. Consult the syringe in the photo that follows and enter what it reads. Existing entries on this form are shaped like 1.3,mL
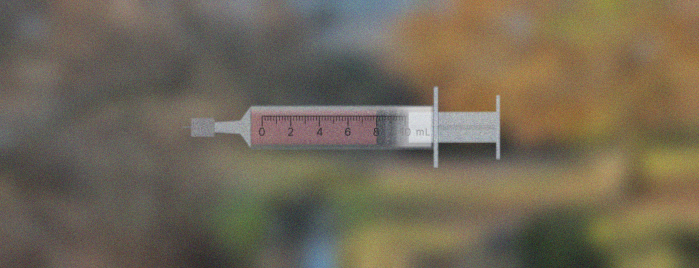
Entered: 8,mL
